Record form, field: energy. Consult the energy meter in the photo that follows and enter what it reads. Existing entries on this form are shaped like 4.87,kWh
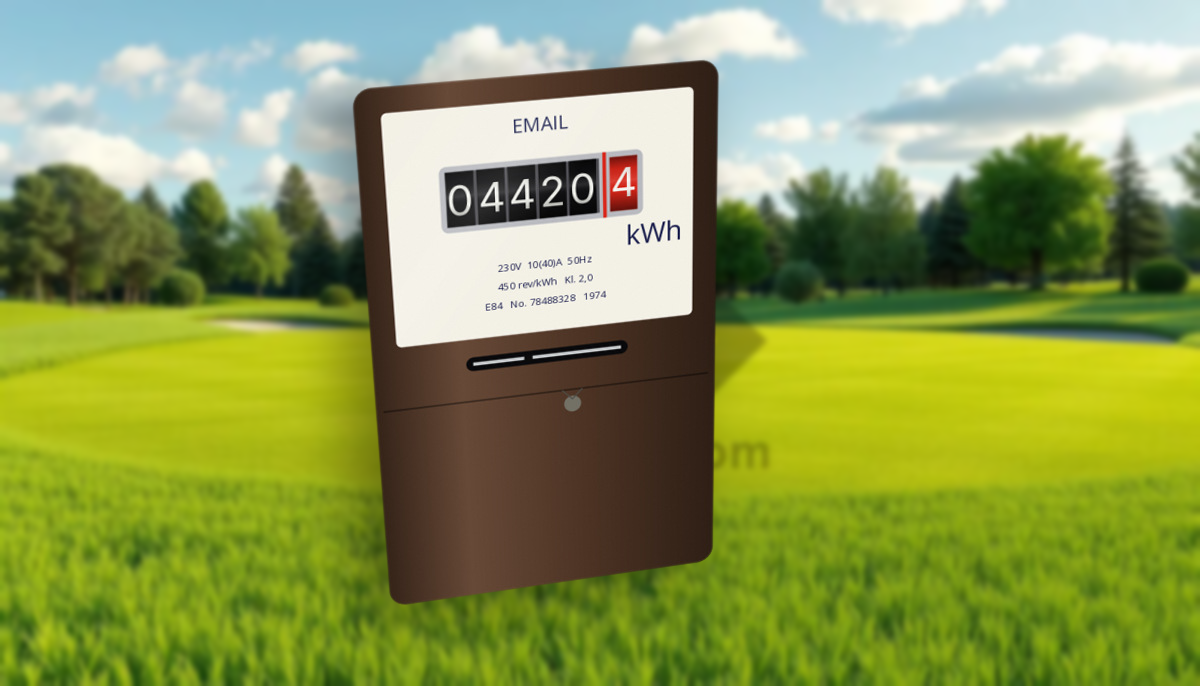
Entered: 4420.4,kWh
